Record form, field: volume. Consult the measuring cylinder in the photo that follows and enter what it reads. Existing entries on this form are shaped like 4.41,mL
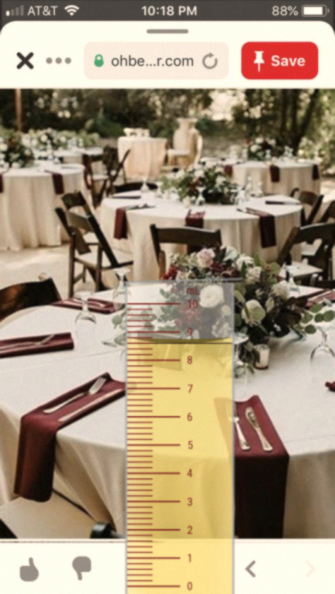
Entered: 8.6,mL
